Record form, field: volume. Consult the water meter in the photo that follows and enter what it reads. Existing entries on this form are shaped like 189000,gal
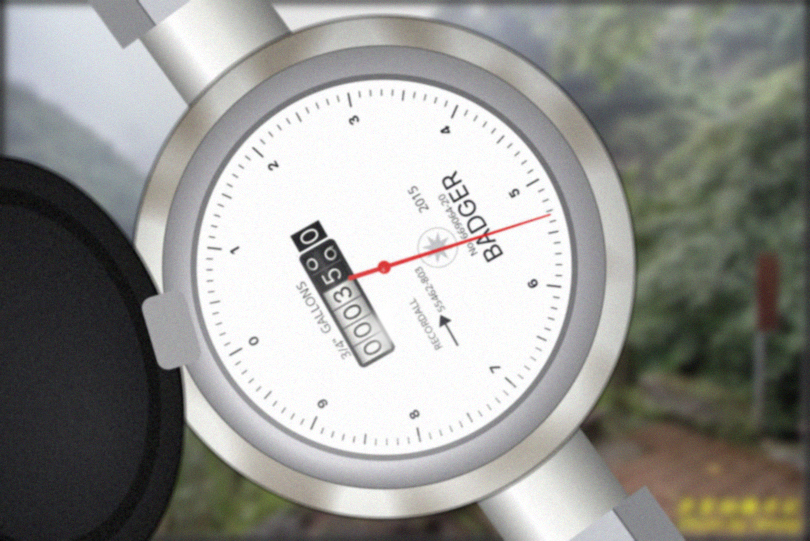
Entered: 3585.3,gal
